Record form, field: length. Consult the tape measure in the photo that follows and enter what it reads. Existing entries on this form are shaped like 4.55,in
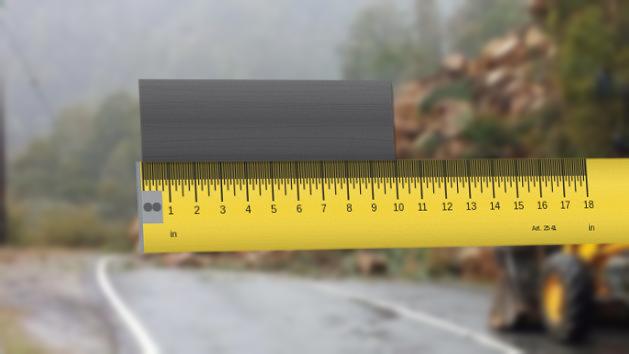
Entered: 10,in
